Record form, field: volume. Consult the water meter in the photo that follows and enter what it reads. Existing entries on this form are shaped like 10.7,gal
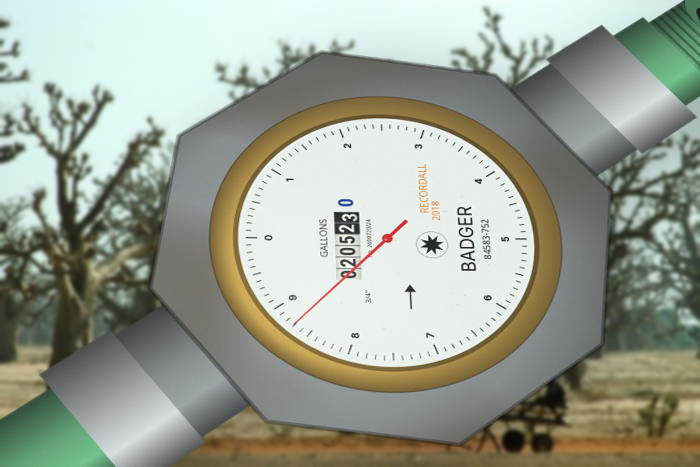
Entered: 205228.7,gal
